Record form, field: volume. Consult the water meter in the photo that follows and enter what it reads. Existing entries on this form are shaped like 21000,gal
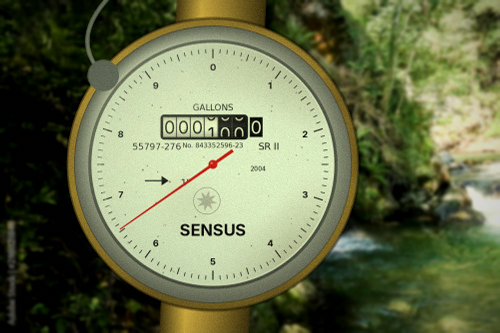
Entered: 996.5,gal
